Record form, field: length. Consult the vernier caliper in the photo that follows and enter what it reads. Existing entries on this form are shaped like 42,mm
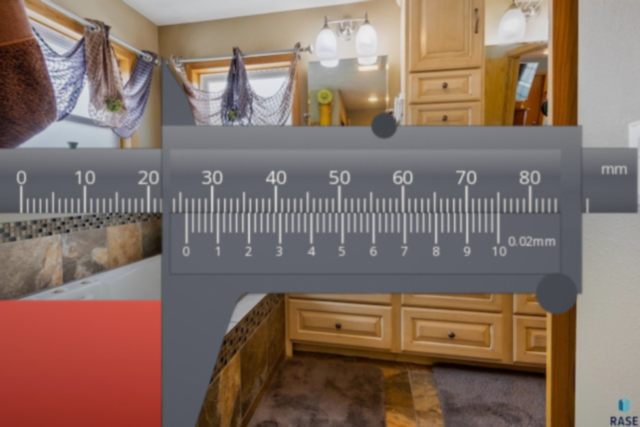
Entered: 26.0,mm
